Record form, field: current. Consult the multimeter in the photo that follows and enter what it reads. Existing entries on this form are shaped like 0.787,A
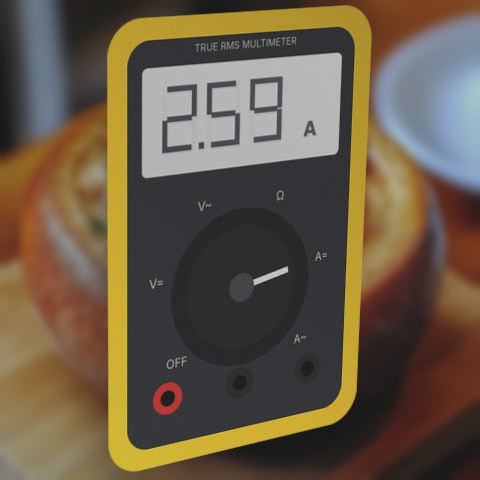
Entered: 2.59,A
